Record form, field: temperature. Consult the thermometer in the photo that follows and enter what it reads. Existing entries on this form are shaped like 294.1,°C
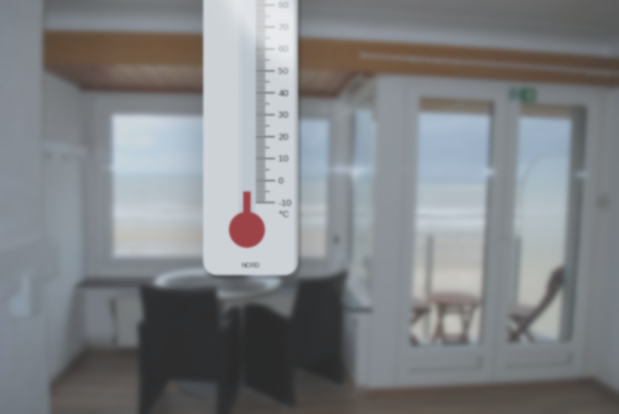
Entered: -5,°C
